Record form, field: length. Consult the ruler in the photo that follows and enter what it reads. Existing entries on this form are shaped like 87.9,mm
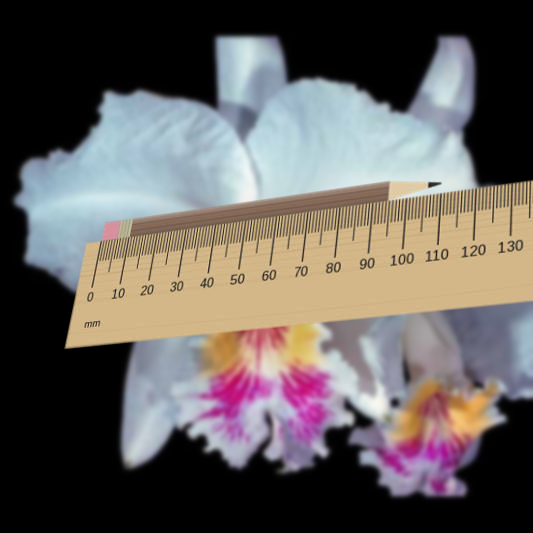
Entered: 110,mm
